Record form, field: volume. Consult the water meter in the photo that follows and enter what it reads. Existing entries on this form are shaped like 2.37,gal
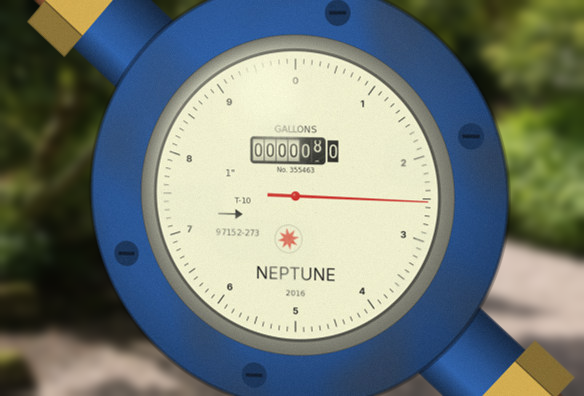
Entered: 82.5,gal
